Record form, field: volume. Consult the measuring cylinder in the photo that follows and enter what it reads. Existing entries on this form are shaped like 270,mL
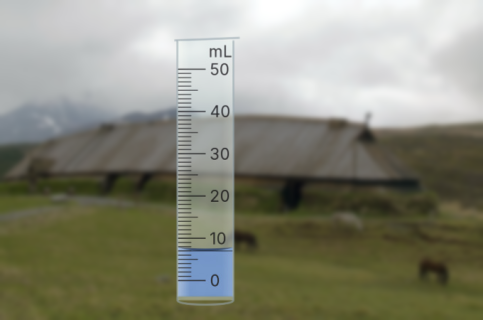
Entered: 7,mL
